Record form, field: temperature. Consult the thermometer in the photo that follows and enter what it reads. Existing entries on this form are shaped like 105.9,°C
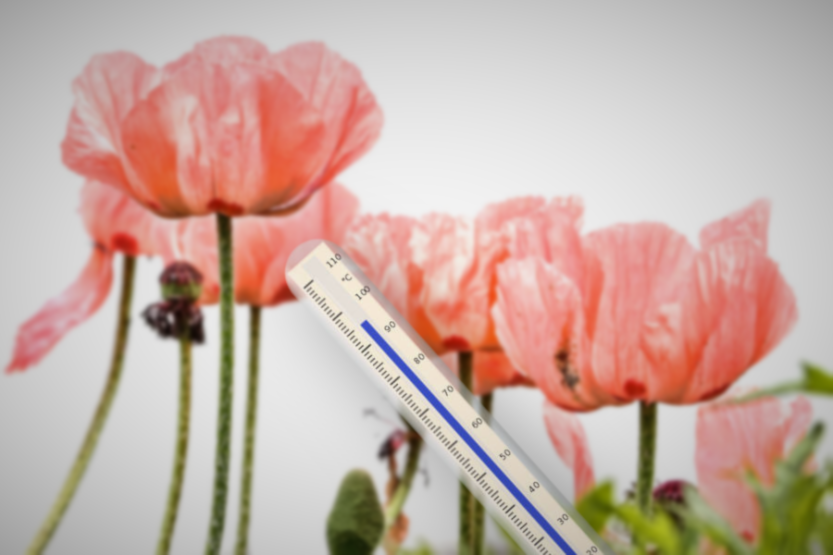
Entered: 95,°C
